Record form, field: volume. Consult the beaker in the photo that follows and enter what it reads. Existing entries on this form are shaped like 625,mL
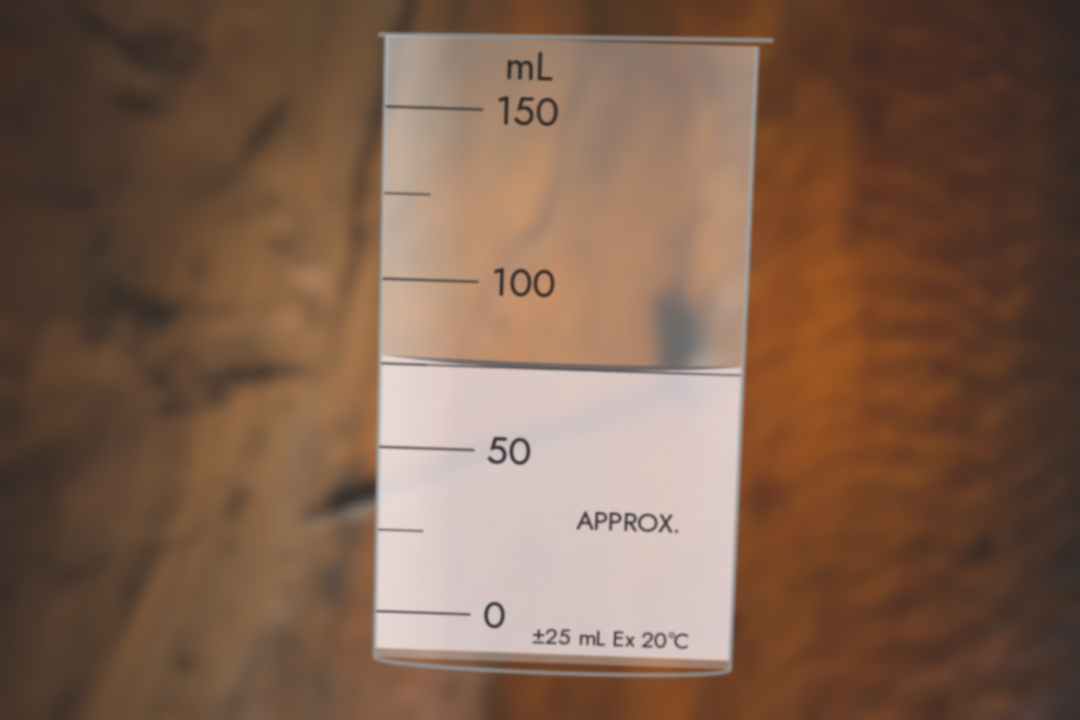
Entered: 75,mL
